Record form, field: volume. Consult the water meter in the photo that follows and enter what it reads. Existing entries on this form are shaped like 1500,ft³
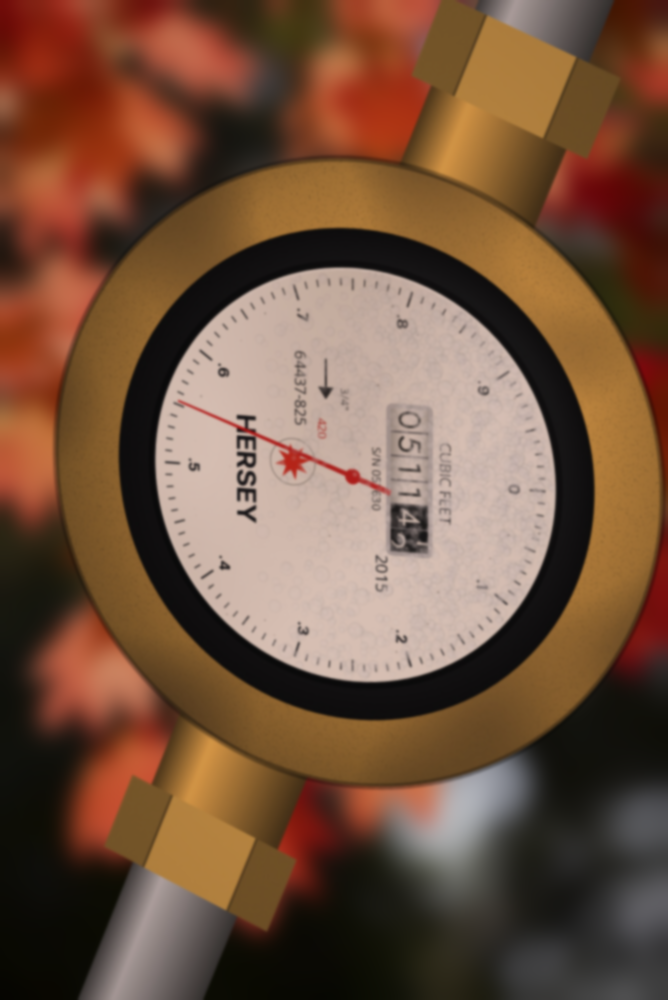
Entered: 51141.55,ft³
